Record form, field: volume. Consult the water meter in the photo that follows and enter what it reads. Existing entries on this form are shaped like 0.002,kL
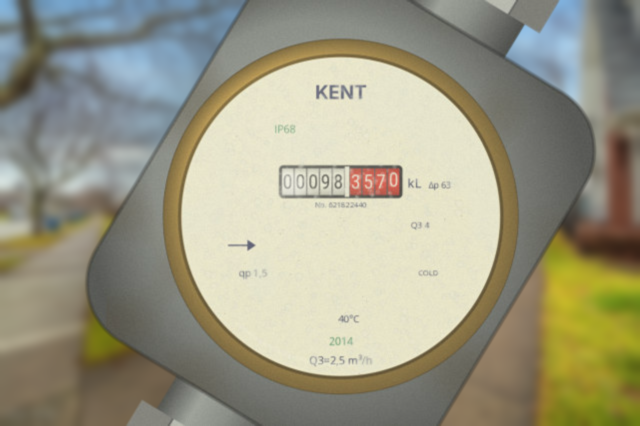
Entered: 98.3570,kL
